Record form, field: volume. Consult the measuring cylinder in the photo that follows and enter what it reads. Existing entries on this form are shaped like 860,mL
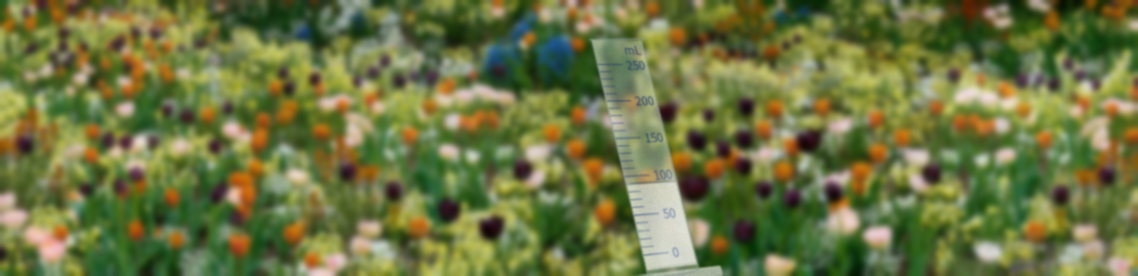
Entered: 90,mL
